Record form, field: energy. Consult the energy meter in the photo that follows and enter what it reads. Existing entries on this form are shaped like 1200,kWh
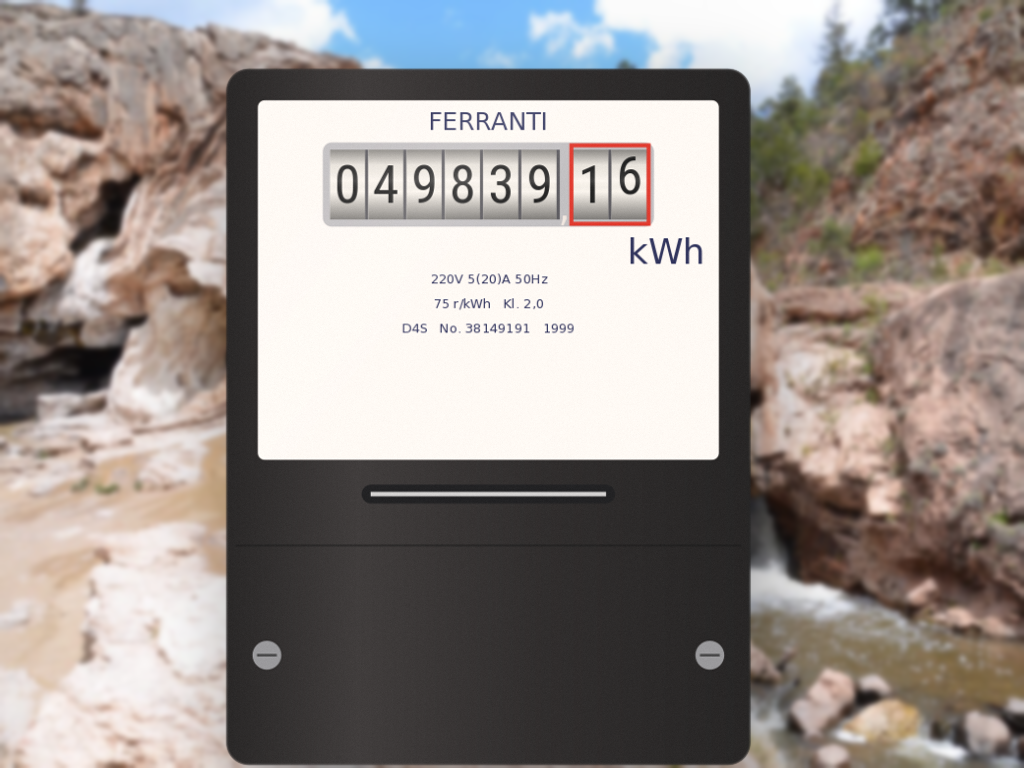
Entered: 49839.16,kWh
